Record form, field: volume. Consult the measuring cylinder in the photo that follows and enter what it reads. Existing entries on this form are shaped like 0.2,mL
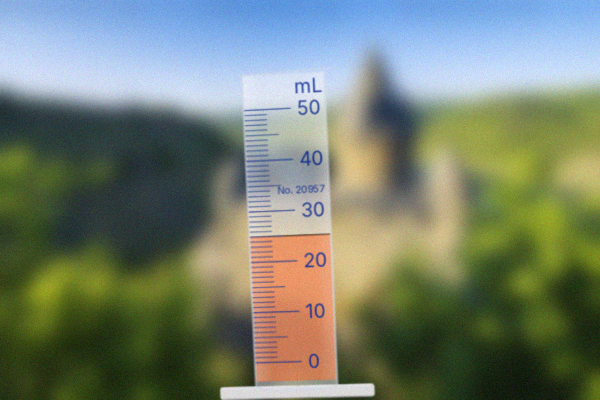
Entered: 25,mL
